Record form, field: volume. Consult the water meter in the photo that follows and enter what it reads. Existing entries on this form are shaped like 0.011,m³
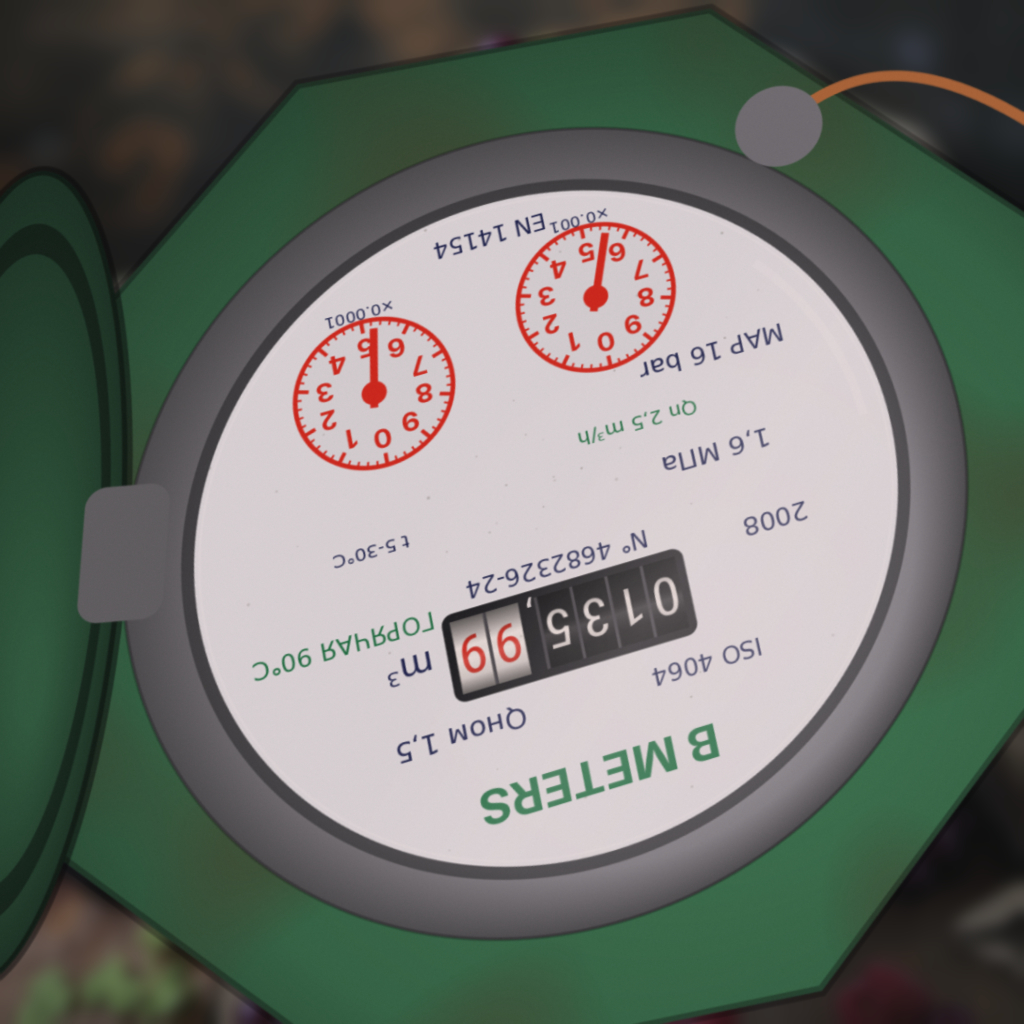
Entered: 135.9955,m³
